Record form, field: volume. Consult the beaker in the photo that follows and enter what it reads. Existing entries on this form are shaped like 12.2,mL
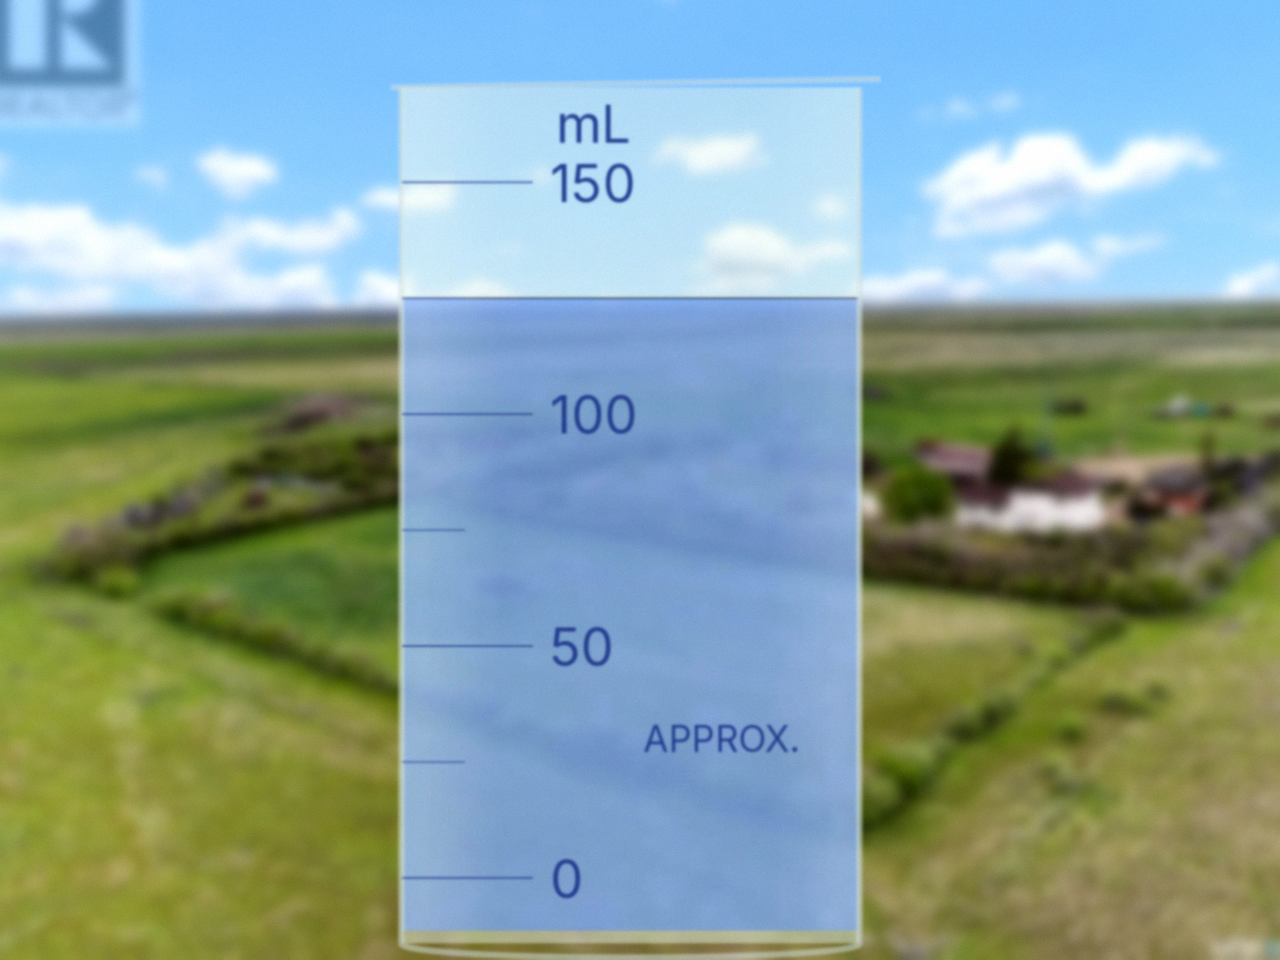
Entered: 125,mL
